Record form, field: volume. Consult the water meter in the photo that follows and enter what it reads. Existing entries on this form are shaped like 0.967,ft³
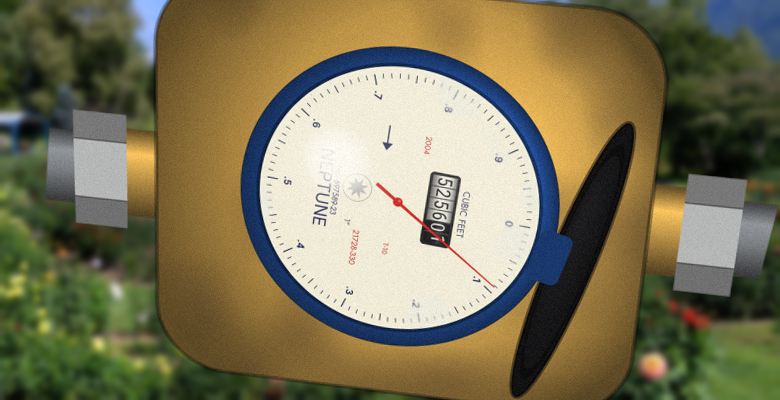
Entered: 525601.09,ft³
